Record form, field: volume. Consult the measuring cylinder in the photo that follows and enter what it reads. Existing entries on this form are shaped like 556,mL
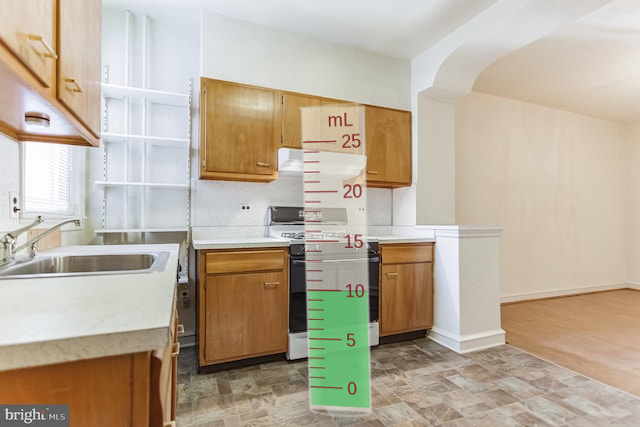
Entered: 10,mL
